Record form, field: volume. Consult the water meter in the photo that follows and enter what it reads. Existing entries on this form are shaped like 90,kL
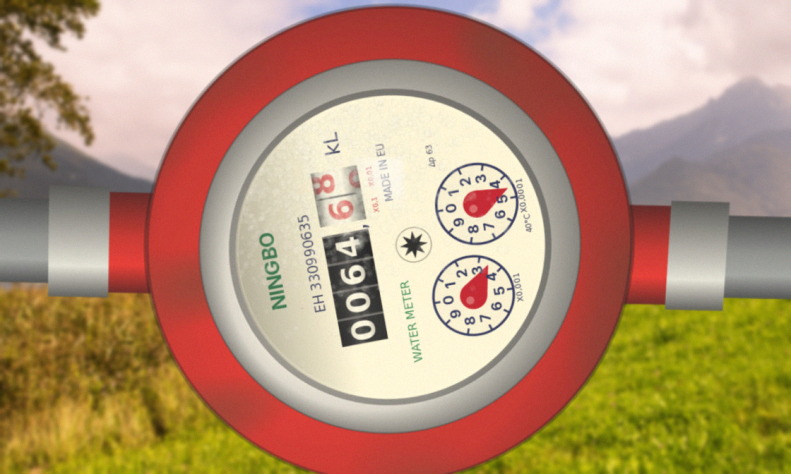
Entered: 64.6834,kL
